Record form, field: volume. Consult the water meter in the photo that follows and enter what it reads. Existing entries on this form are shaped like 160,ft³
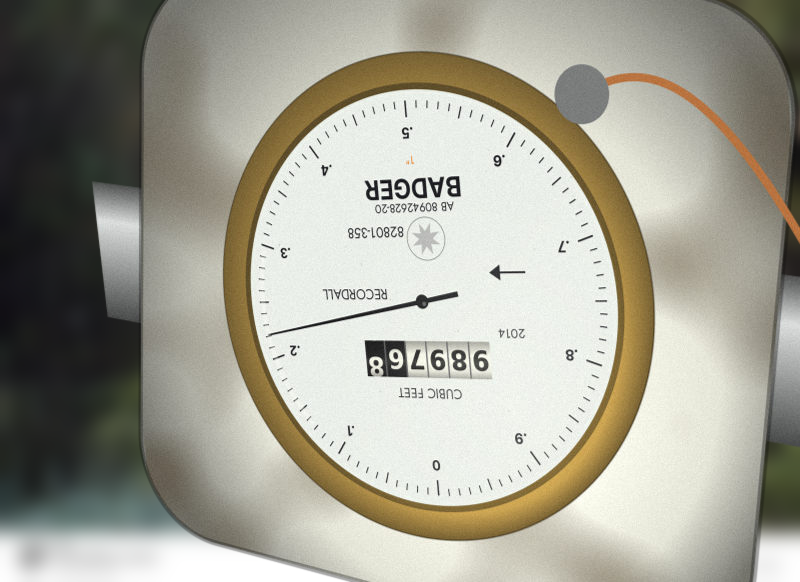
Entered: 989768.22,ft³
